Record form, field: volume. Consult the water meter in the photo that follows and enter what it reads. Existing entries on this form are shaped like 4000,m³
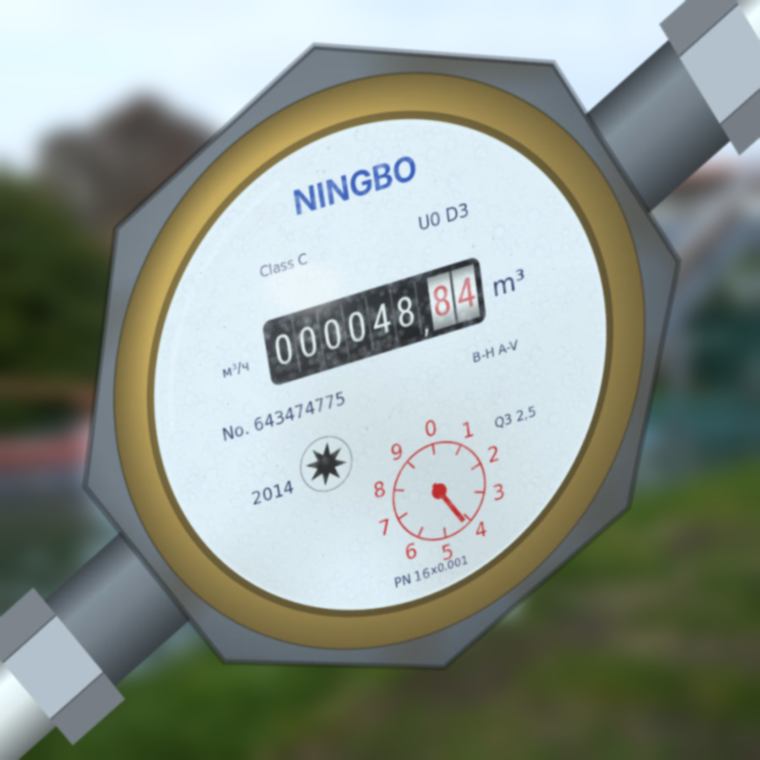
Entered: 48.844,m³
